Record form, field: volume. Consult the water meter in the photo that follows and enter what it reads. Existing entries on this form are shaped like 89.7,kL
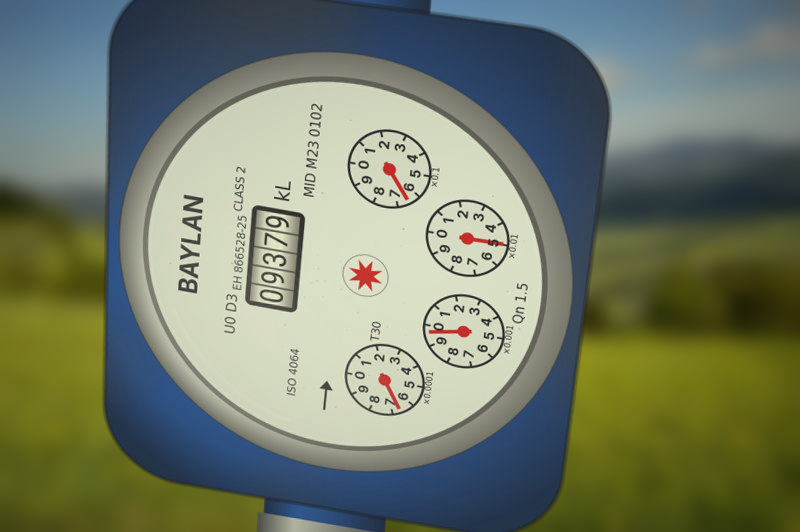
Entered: 9379.6496,kL
